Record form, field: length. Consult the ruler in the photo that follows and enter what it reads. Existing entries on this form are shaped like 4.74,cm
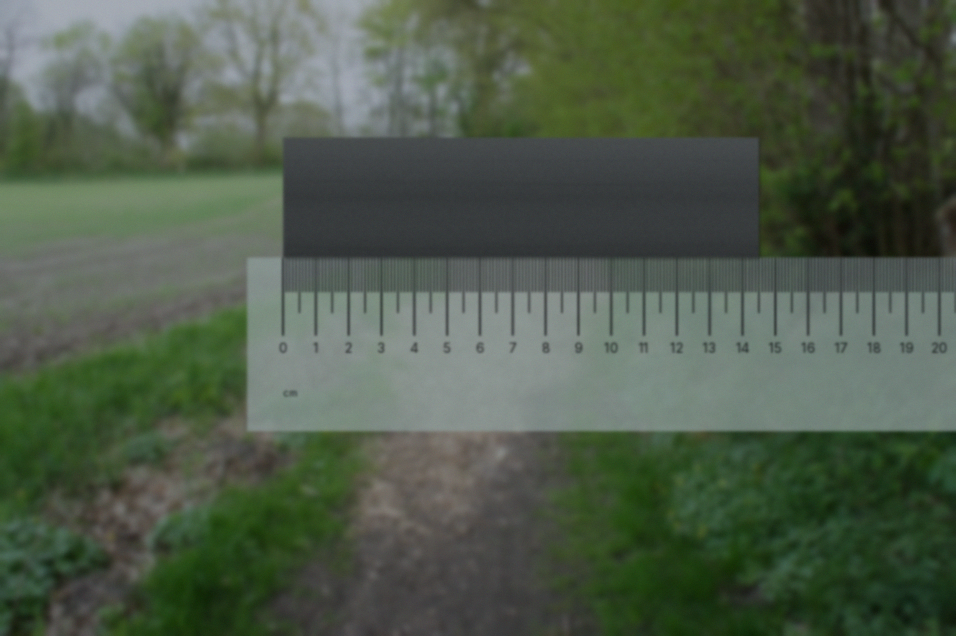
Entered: 14.5,cm
